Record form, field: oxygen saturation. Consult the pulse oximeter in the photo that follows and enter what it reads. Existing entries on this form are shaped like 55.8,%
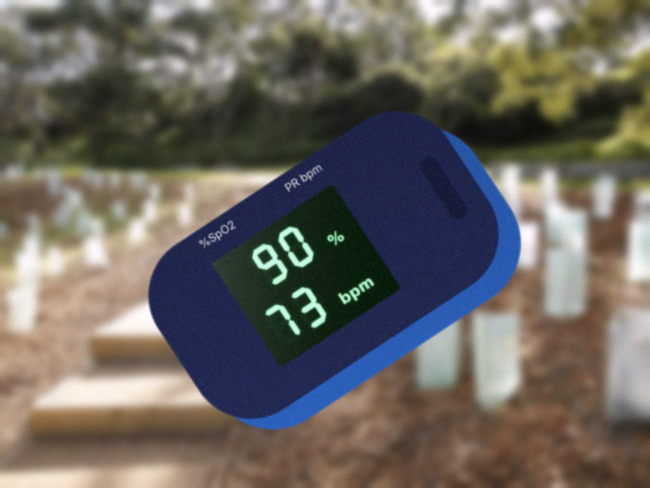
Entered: 90,%
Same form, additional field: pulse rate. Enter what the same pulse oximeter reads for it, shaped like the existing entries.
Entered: 73,bpm
